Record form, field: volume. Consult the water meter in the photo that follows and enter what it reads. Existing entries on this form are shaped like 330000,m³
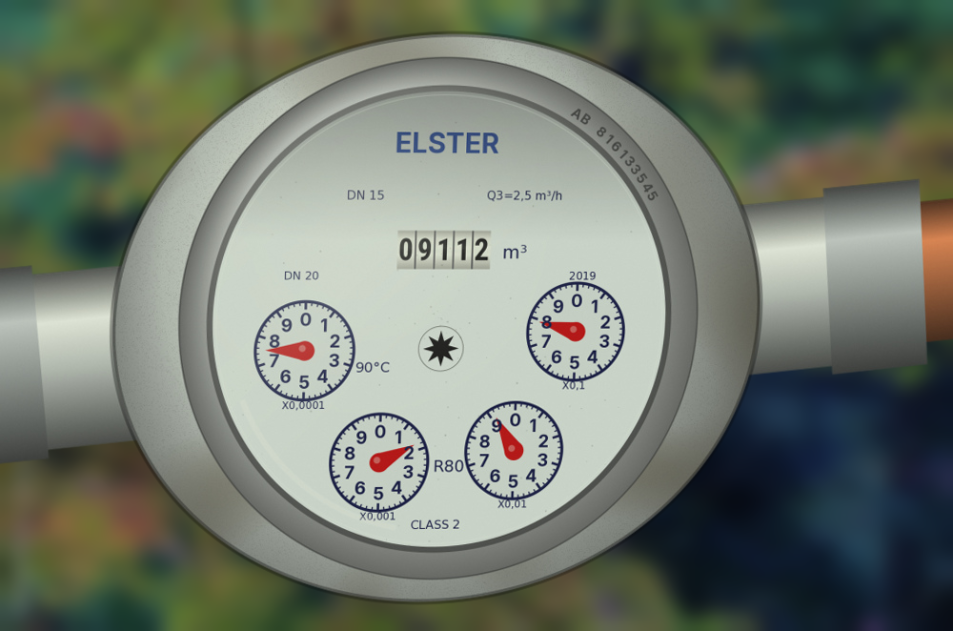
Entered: 9112.7917,m³
